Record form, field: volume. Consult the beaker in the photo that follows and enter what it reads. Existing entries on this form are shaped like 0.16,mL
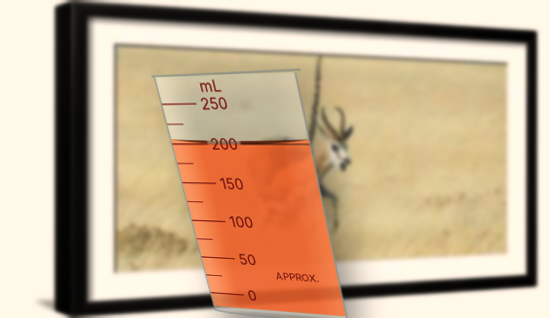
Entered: 200,mL
